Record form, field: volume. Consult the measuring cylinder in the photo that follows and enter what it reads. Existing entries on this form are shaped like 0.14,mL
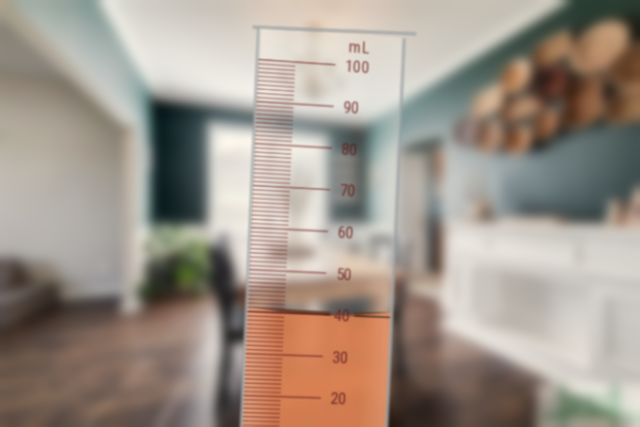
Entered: 40,mL
